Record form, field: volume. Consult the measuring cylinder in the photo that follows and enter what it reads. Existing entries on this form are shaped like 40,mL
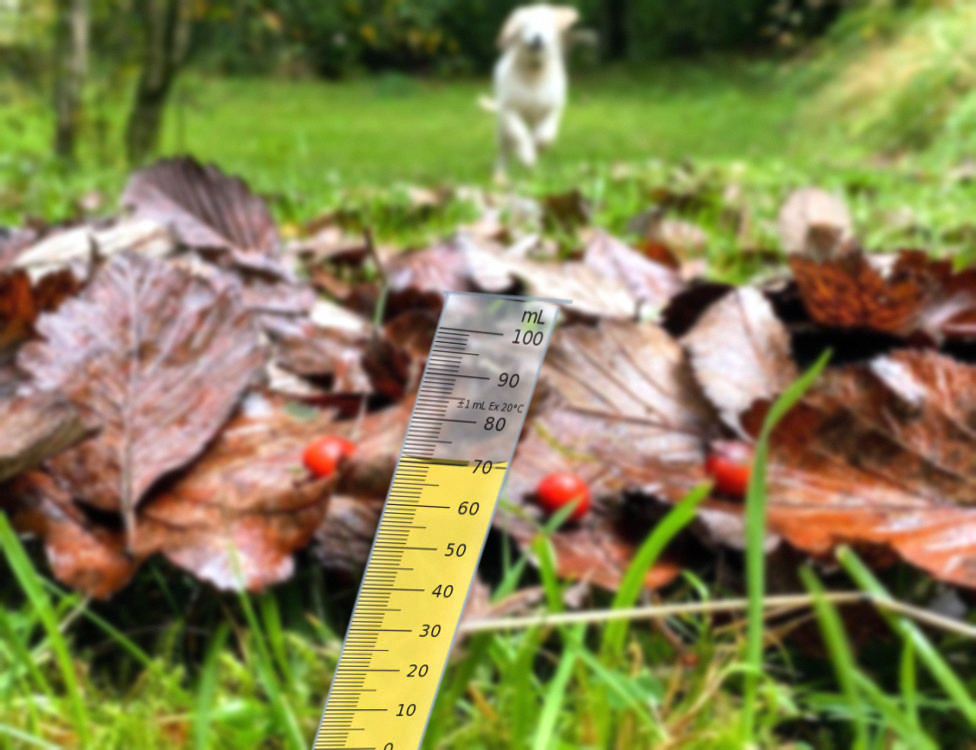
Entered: 70,mL
